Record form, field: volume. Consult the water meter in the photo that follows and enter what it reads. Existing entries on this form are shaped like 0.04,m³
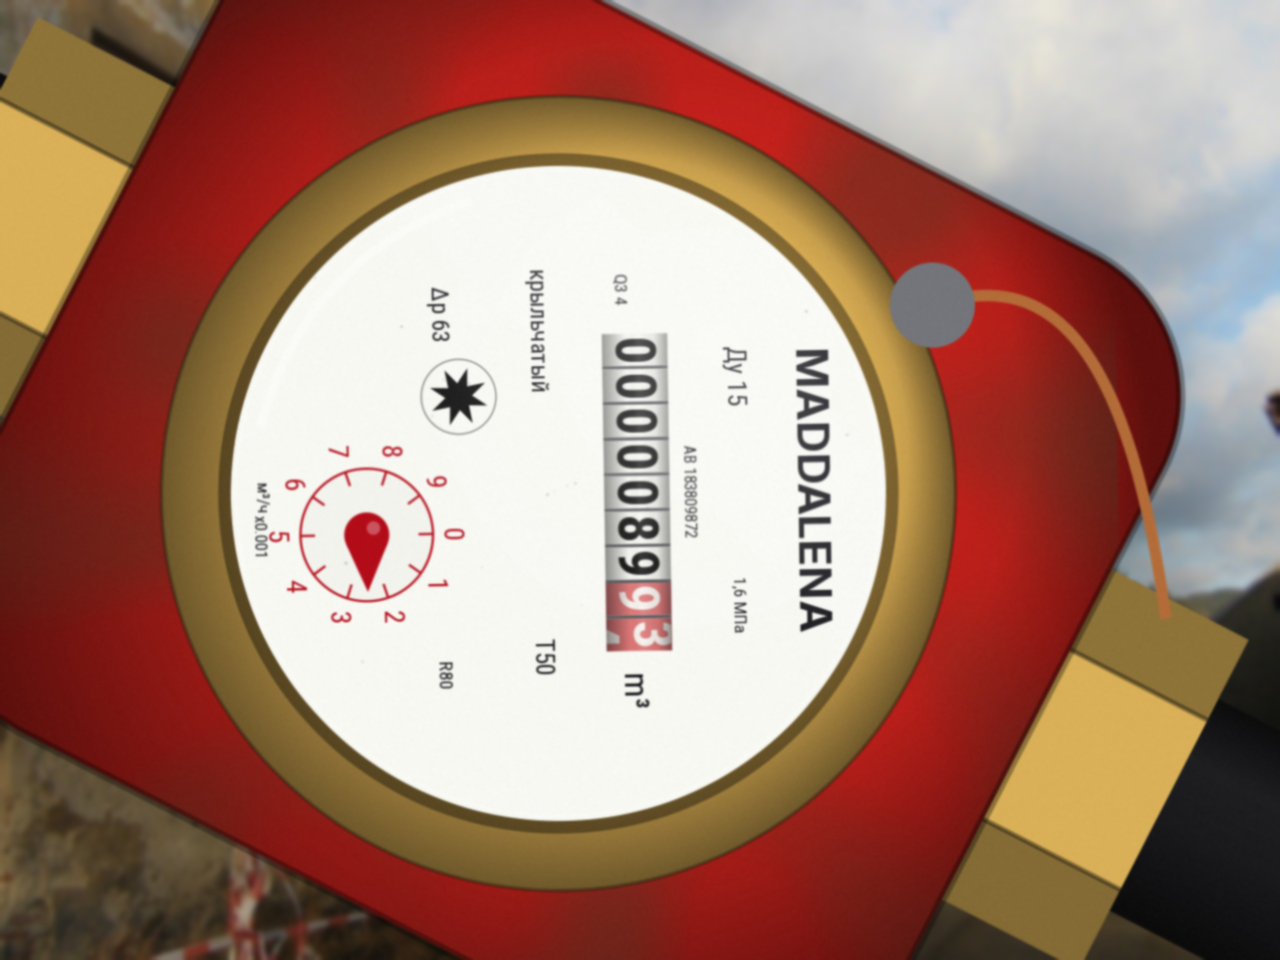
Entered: 89.932,m³
